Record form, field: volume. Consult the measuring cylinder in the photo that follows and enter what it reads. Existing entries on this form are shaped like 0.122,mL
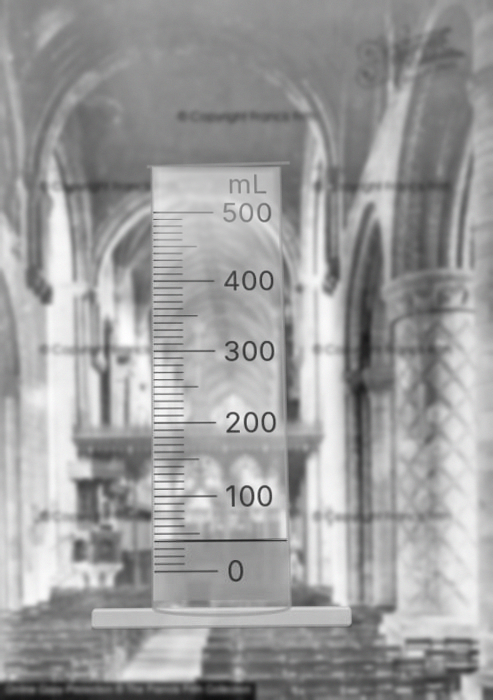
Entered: 40,mL
